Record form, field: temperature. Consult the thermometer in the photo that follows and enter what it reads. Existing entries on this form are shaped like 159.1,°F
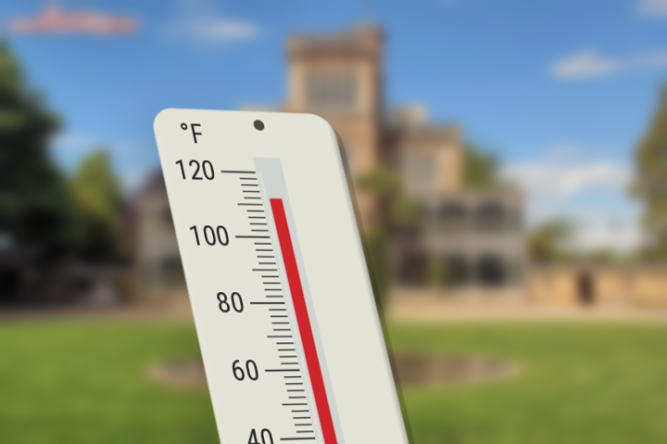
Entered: 112,°F
